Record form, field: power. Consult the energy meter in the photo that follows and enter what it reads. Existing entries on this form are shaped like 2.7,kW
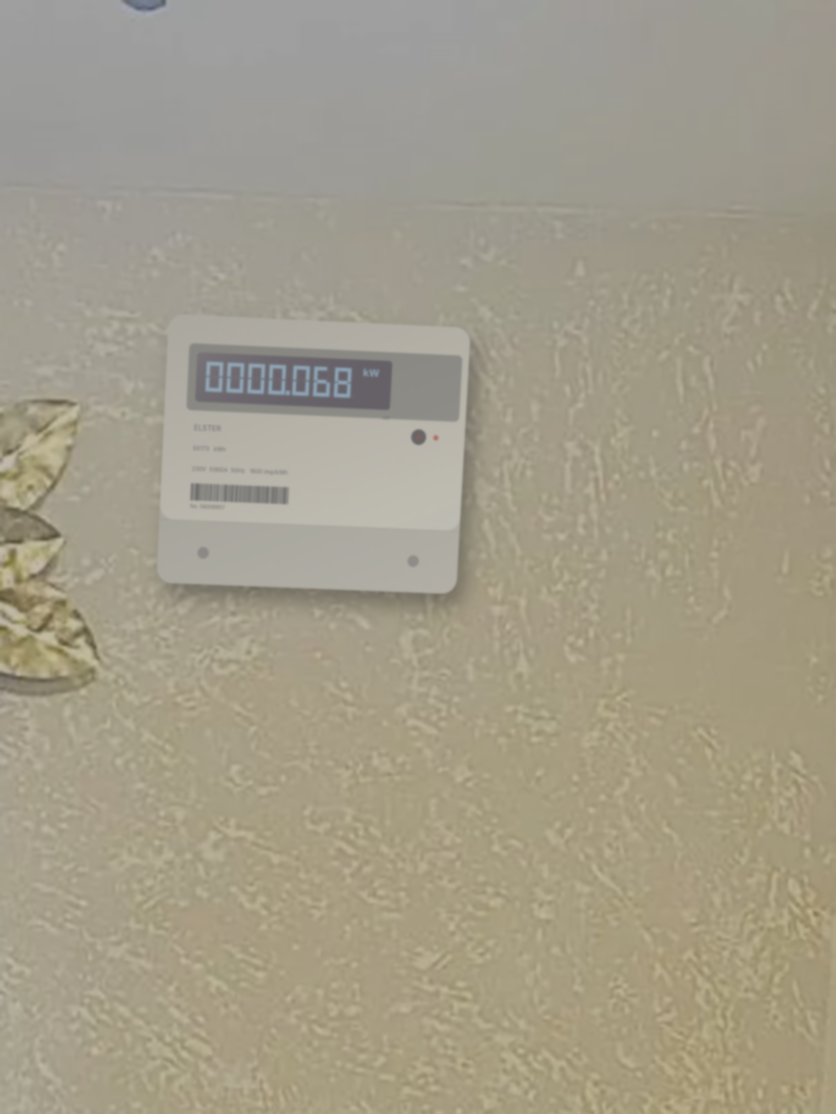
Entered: 0.068,kW
